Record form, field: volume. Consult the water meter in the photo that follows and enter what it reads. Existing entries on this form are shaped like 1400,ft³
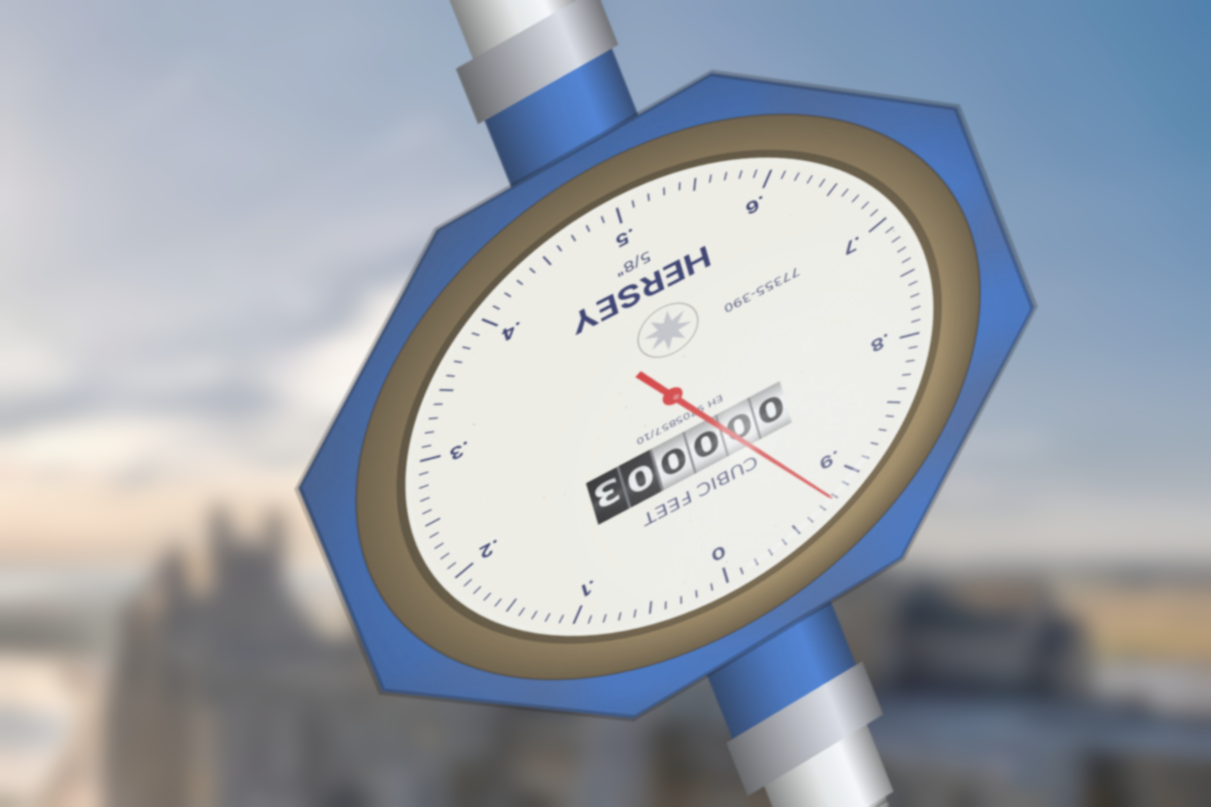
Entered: 2.92,ft³
